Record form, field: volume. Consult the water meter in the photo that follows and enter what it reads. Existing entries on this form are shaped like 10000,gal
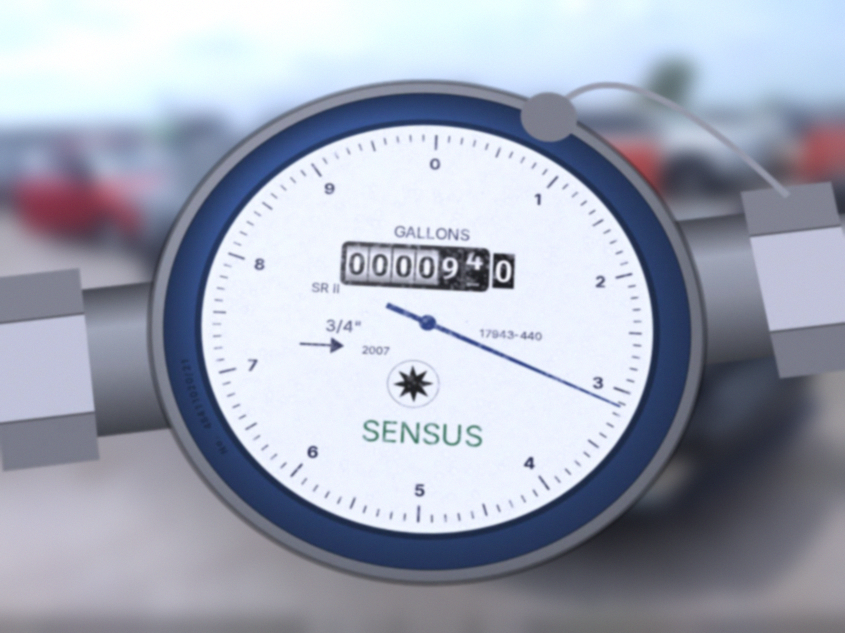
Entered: 943.1,gal
